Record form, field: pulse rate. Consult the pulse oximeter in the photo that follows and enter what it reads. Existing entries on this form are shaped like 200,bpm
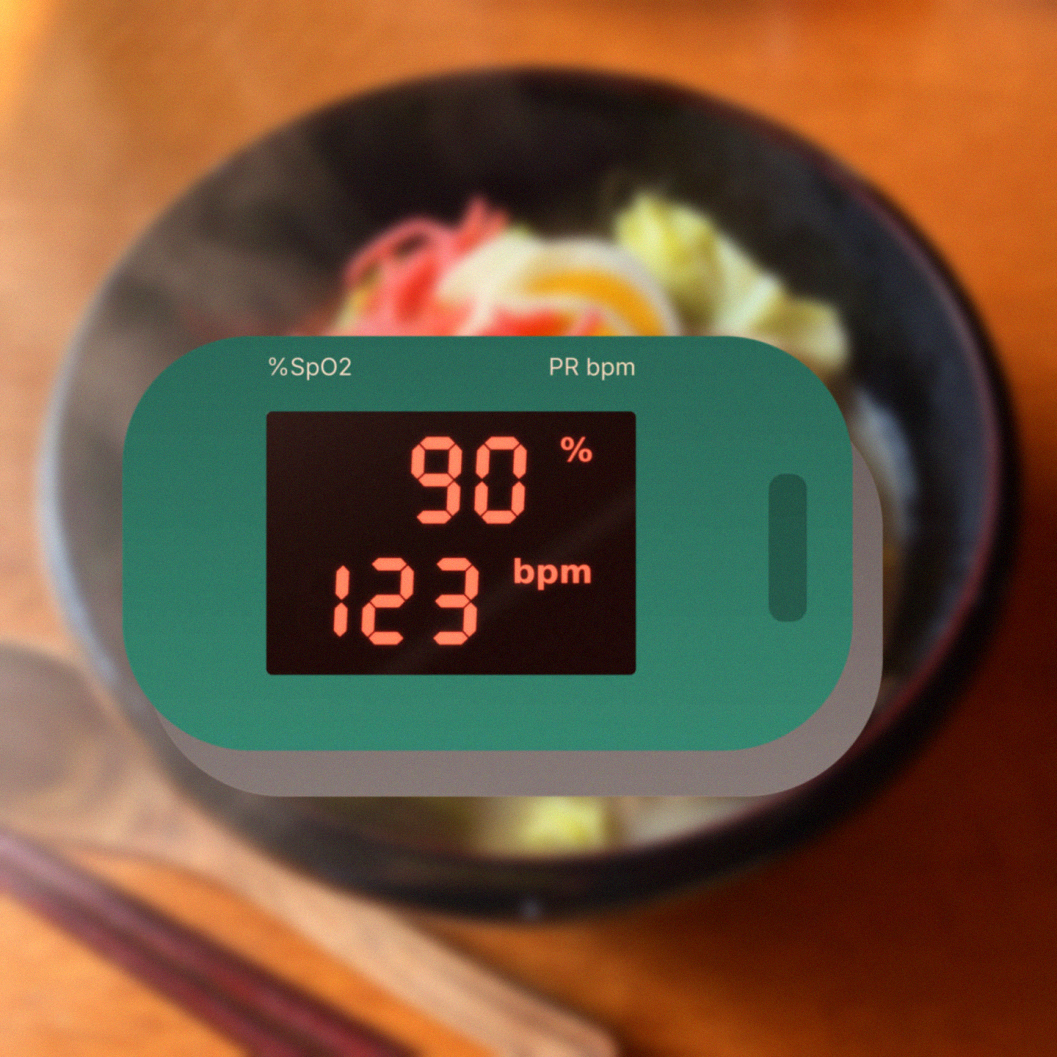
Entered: 123,bpm
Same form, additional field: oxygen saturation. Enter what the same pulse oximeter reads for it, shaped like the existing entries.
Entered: 90,%
